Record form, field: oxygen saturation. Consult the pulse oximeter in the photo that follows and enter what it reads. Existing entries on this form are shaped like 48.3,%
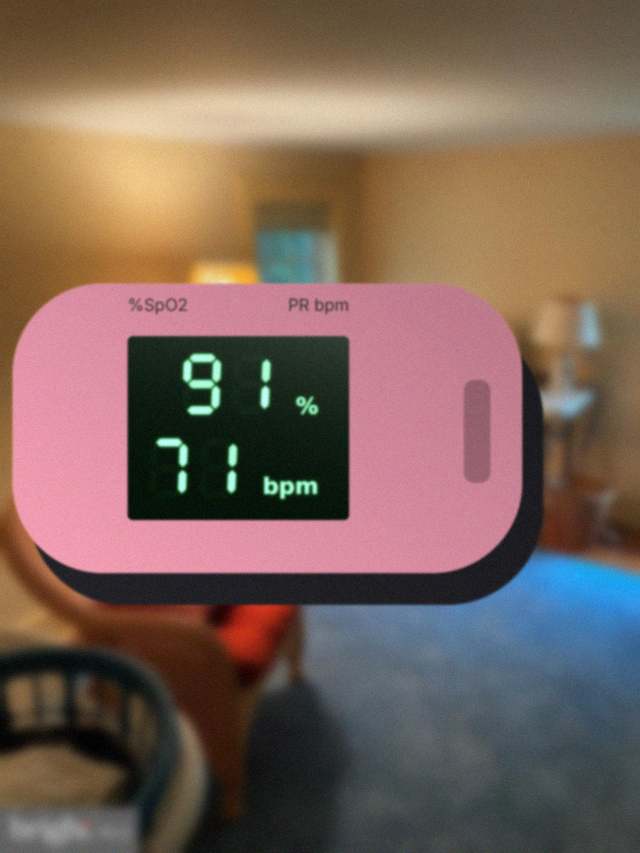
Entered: 91,%
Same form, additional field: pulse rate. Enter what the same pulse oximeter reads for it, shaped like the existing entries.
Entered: 71,bpm
